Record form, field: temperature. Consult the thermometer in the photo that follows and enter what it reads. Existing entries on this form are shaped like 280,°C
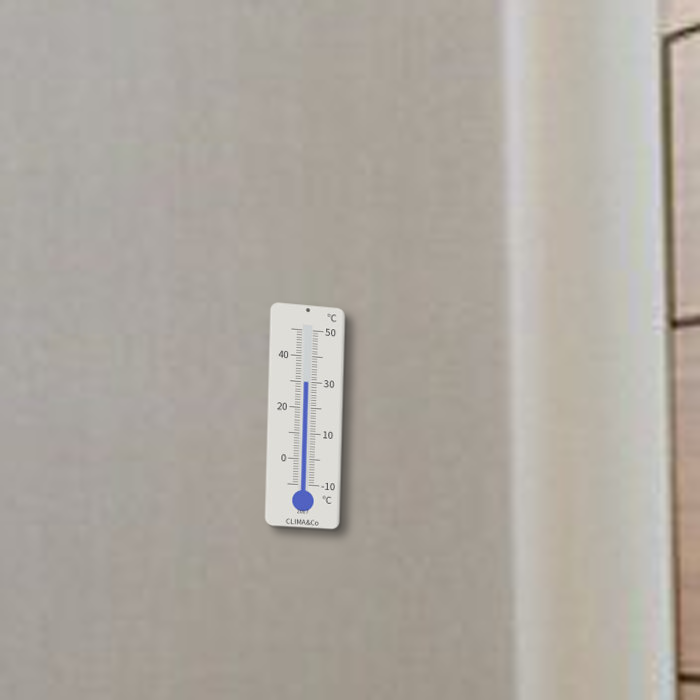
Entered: 30,°C
